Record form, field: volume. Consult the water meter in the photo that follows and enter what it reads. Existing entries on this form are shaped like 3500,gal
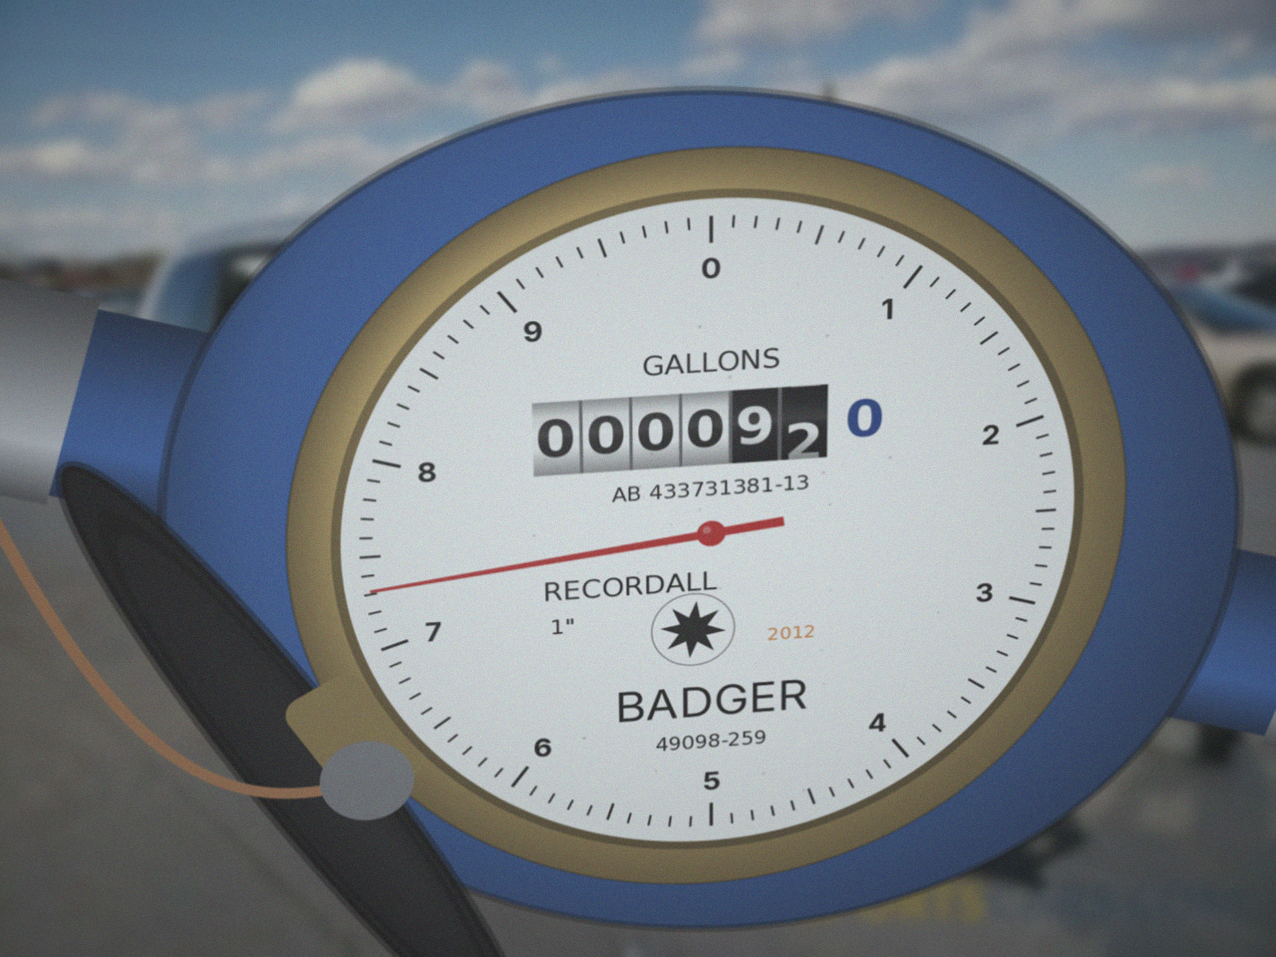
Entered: 917.3,gal
